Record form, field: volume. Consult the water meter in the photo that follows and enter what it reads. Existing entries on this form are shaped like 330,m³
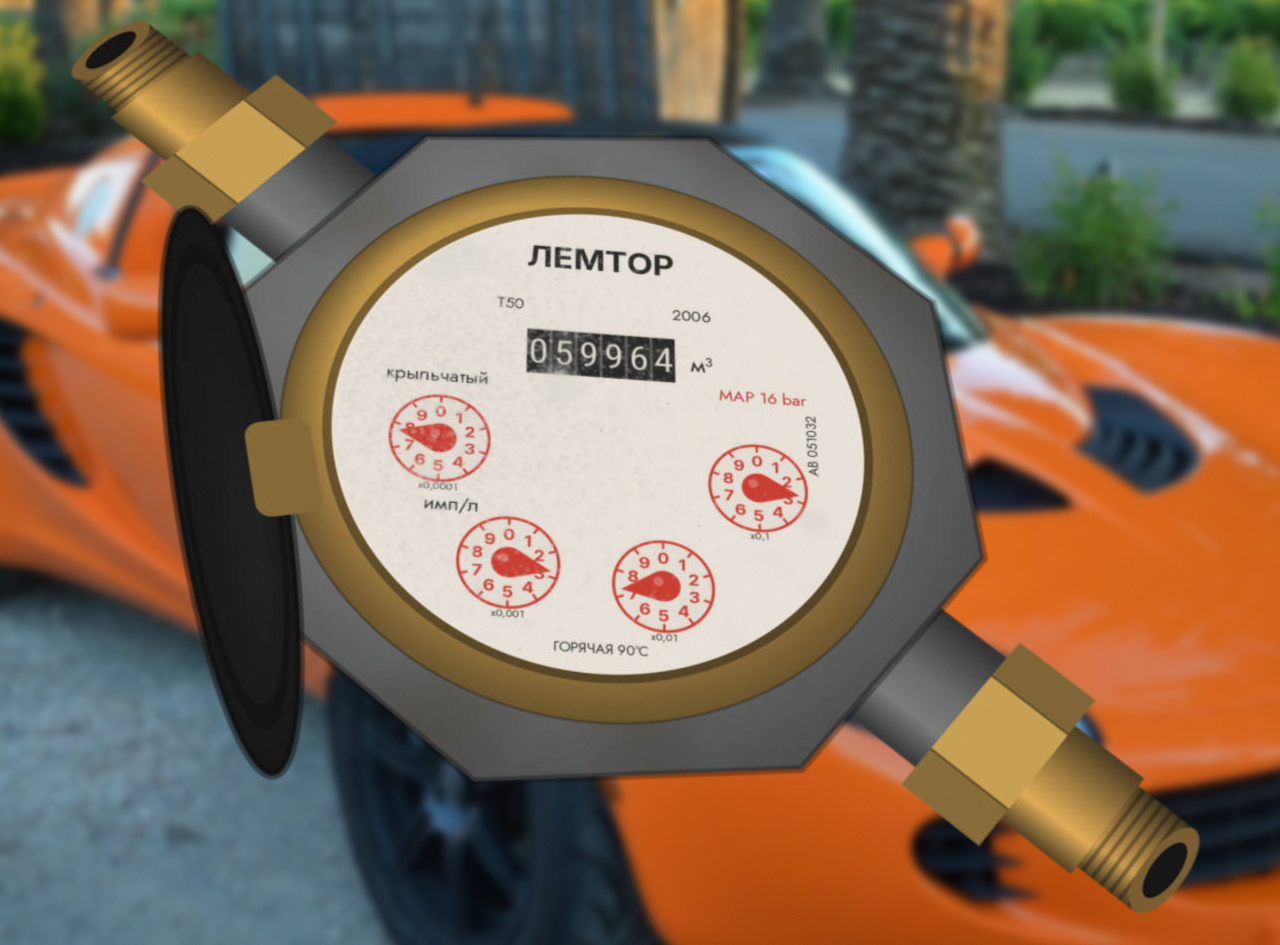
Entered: 59964.2727,m³
